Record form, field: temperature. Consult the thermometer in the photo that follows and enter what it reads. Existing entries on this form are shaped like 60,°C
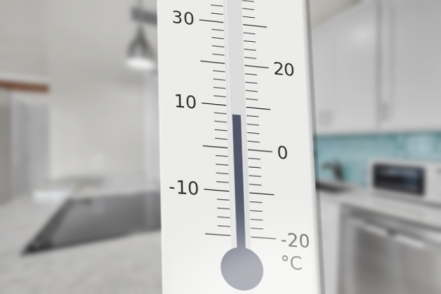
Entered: 8,°C
